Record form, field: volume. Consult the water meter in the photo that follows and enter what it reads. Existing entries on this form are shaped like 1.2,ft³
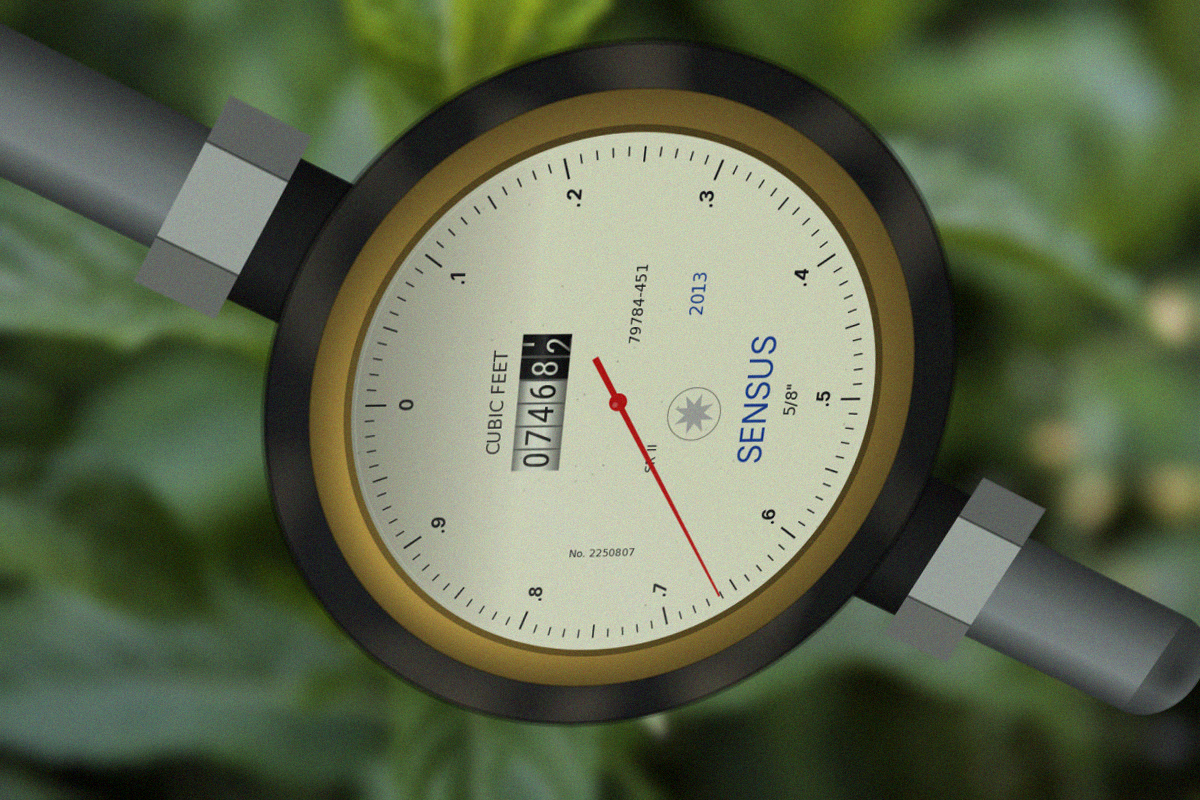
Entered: 74681.66,ft³
